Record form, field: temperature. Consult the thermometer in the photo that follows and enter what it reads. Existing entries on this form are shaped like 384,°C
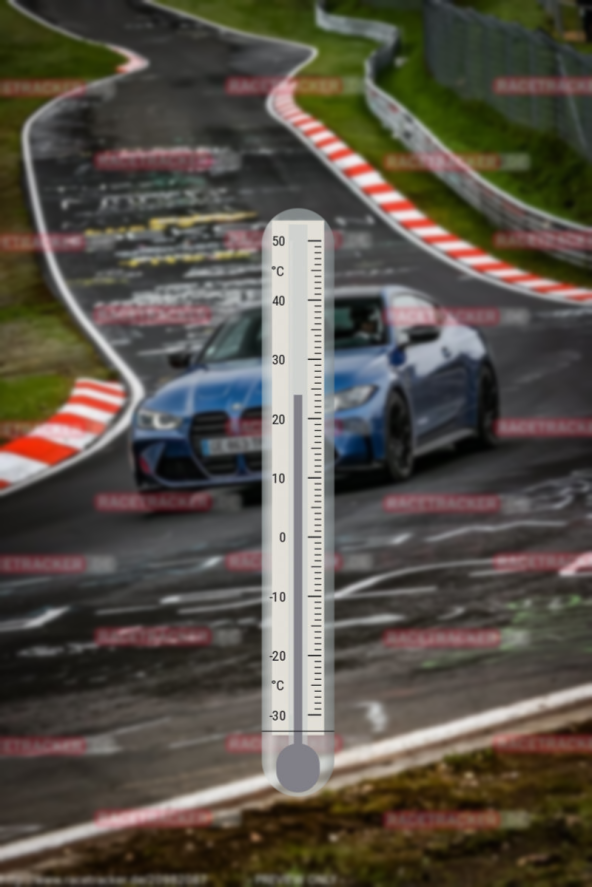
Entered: 24,°C
